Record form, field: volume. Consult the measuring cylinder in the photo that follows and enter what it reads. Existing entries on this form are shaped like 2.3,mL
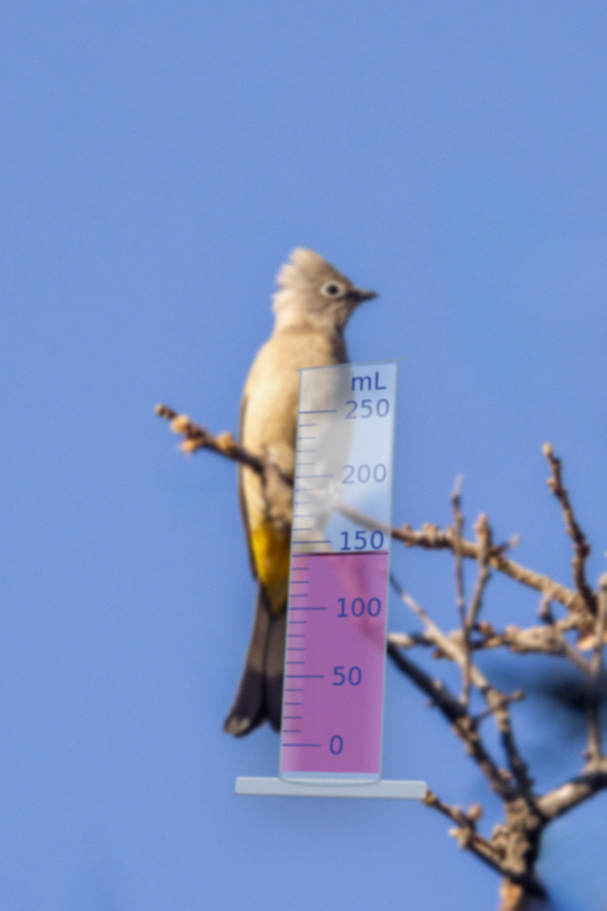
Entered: 140,mL
